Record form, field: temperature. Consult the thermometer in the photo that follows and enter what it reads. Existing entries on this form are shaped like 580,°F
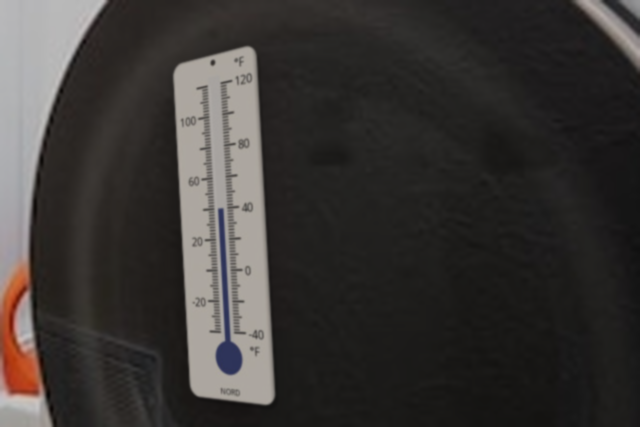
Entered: 40,°F
